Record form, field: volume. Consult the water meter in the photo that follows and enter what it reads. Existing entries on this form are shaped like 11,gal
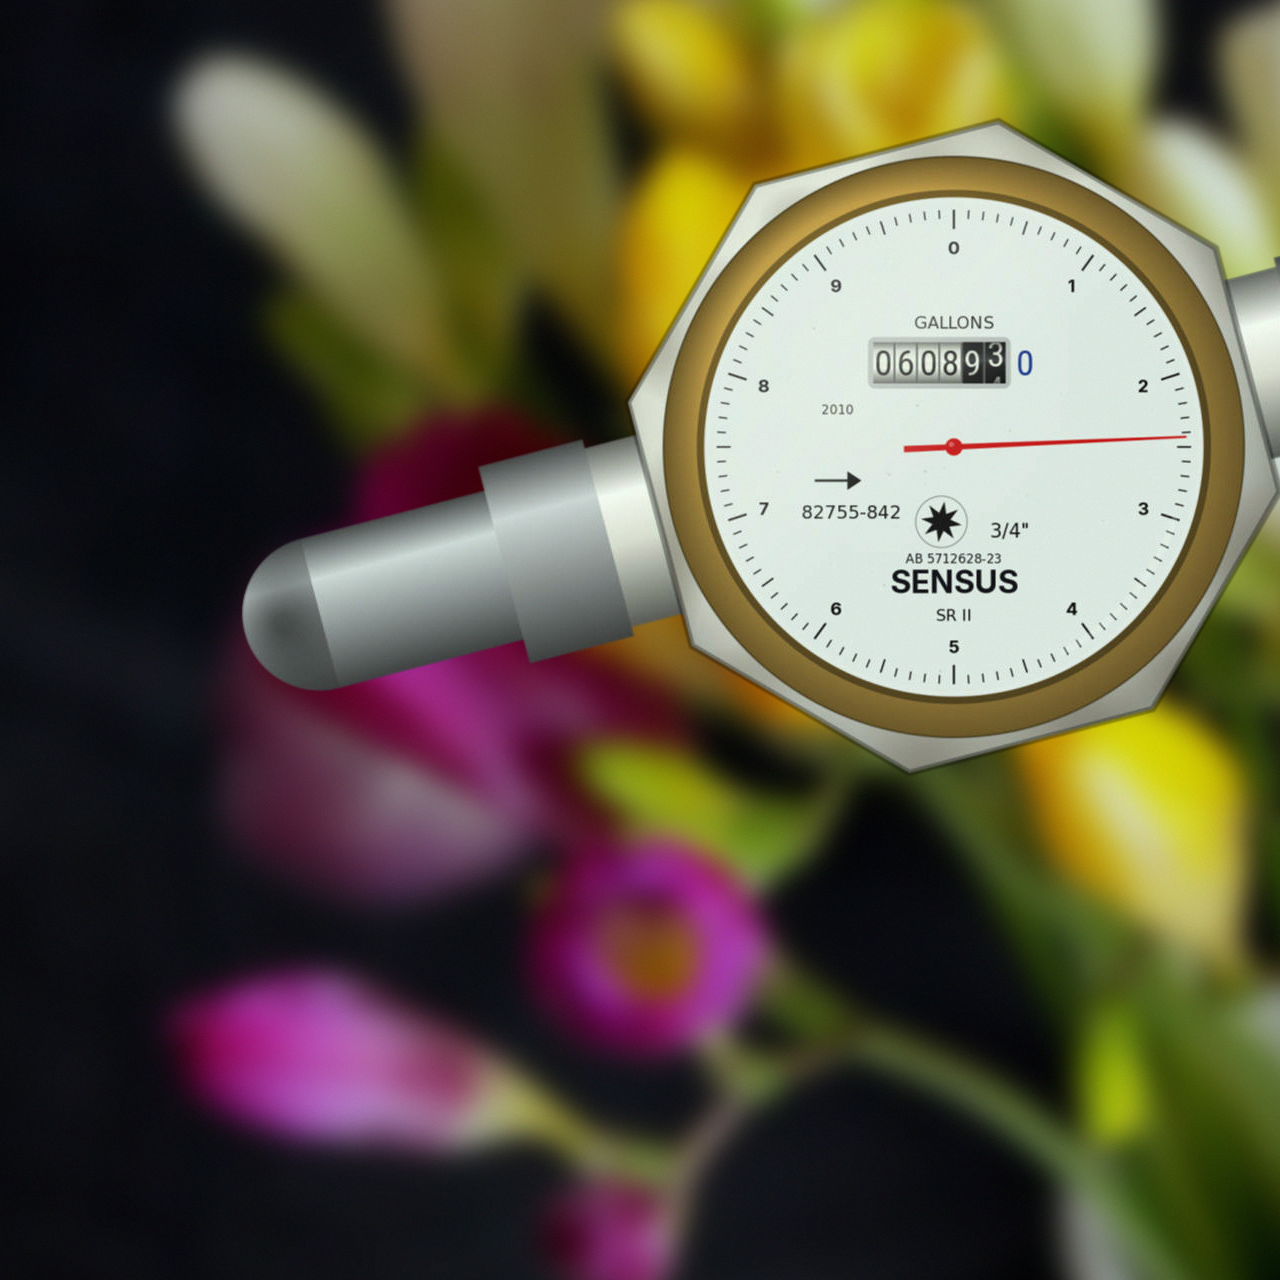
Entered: 608932.4,gal
